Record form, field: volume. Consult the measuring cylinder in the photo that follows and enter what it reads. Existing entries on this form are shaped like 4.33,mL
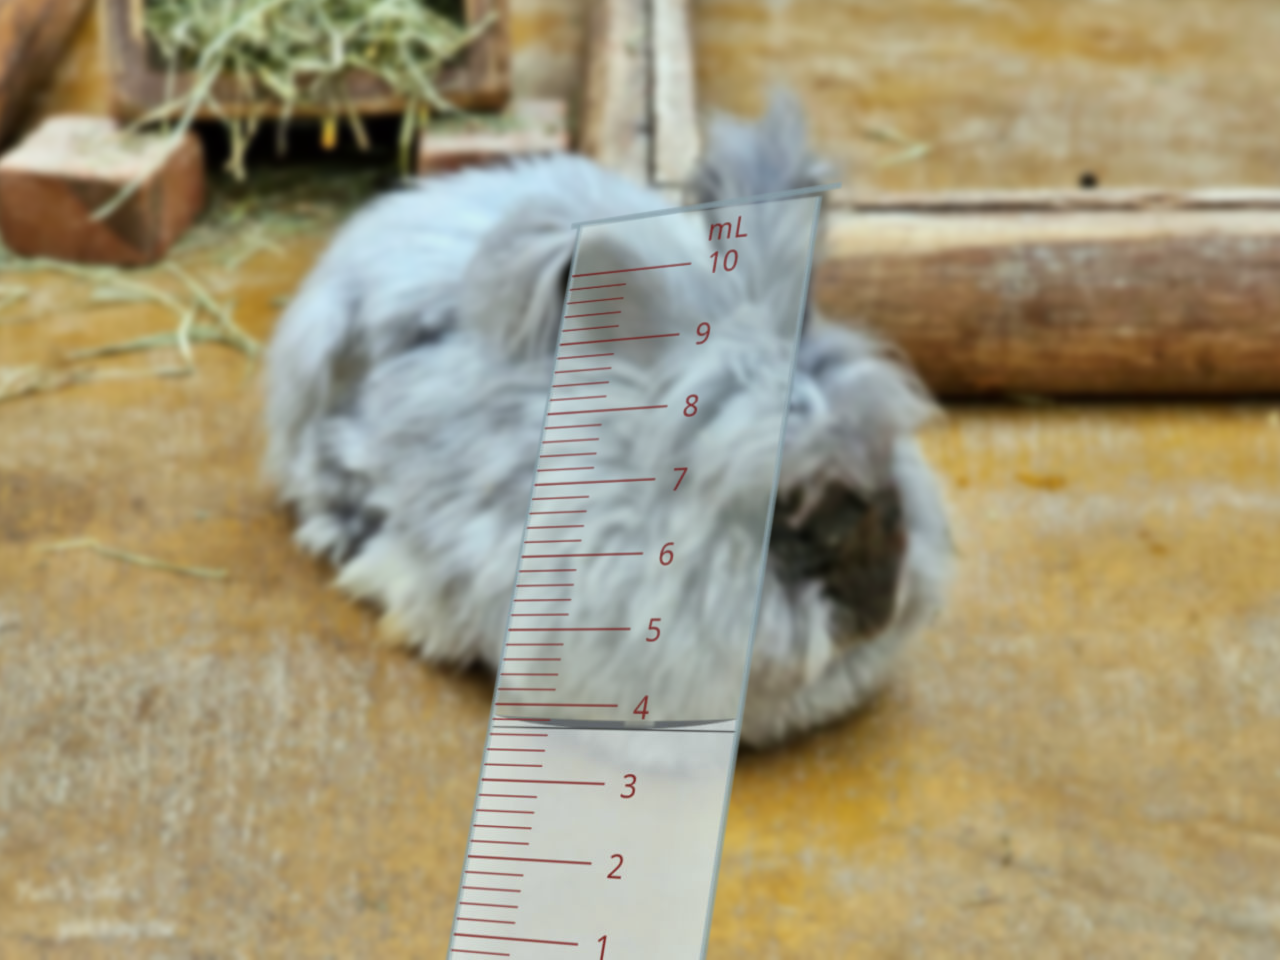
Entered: 3.7,mL
